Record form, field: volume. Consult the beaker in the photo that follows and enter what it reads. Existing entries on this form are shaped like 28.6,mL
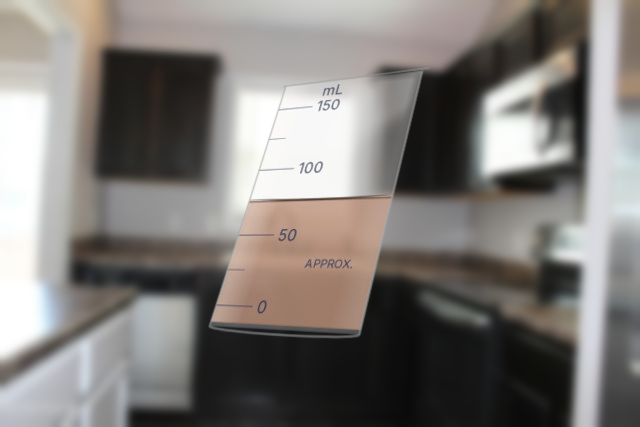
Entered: 75,mL
